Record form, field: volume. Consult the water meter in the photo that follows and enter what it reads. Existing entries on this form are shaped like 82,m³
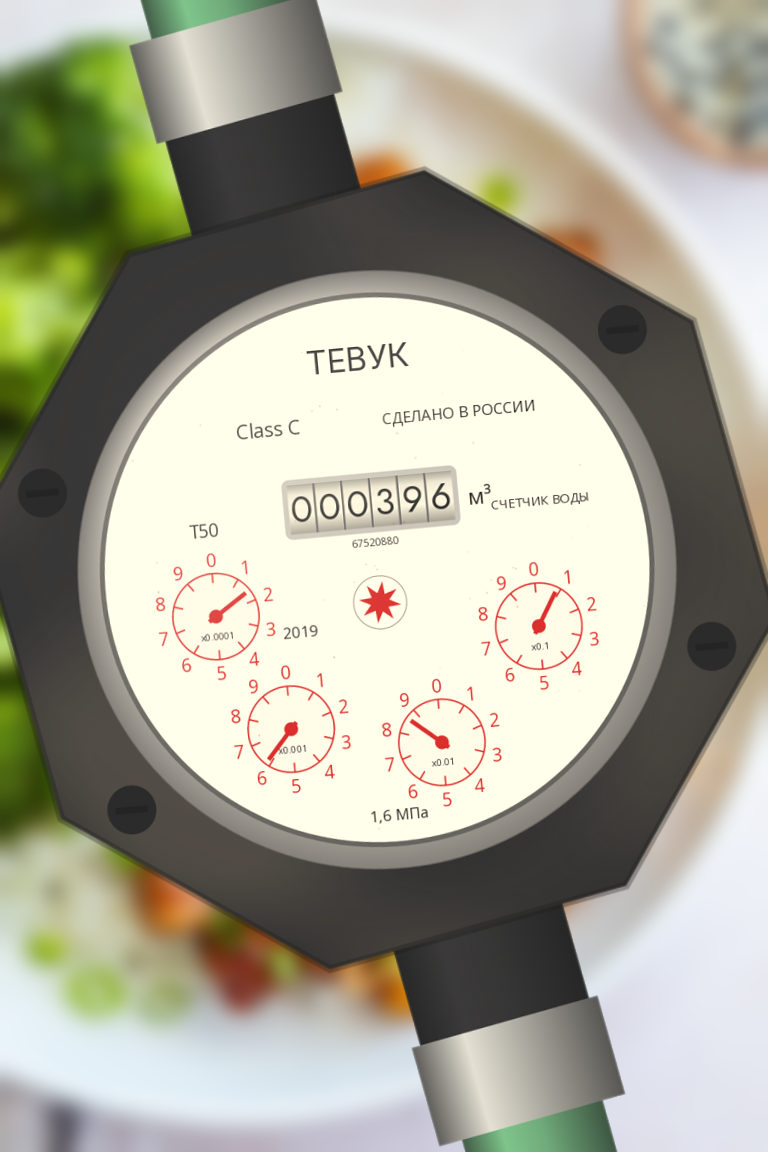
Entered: 396.0861,m³
